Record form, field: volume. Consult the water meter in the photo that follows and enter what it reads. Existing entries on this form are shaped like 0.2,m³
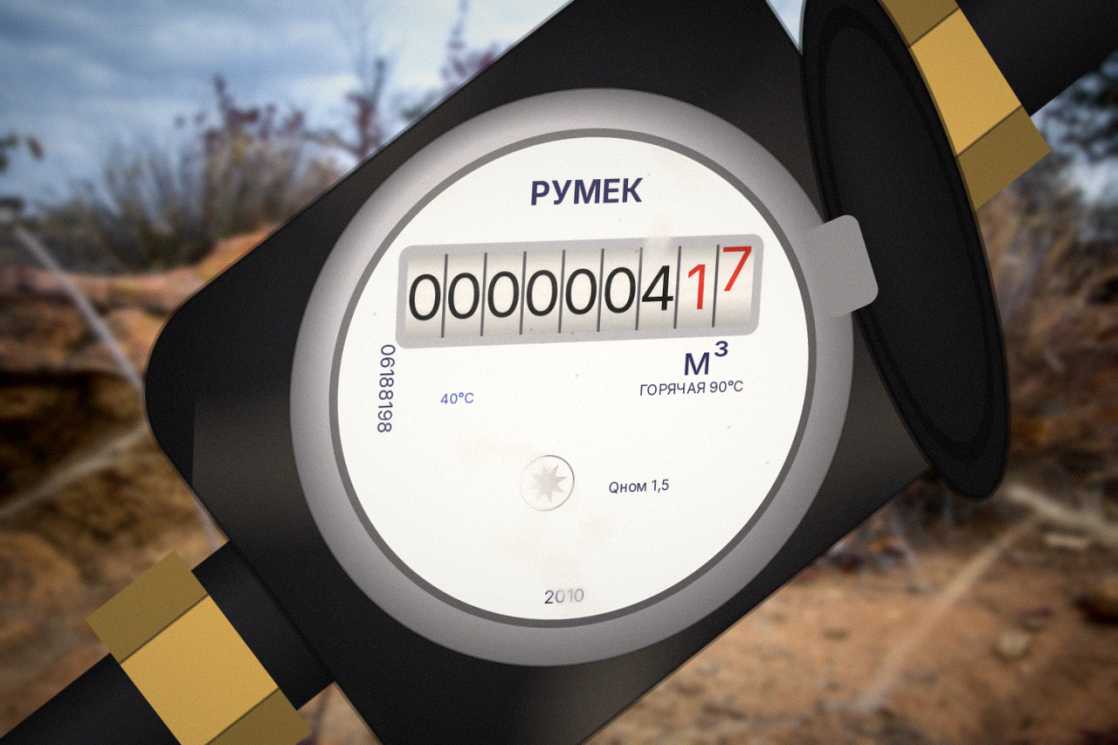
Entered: 4.17,m³
